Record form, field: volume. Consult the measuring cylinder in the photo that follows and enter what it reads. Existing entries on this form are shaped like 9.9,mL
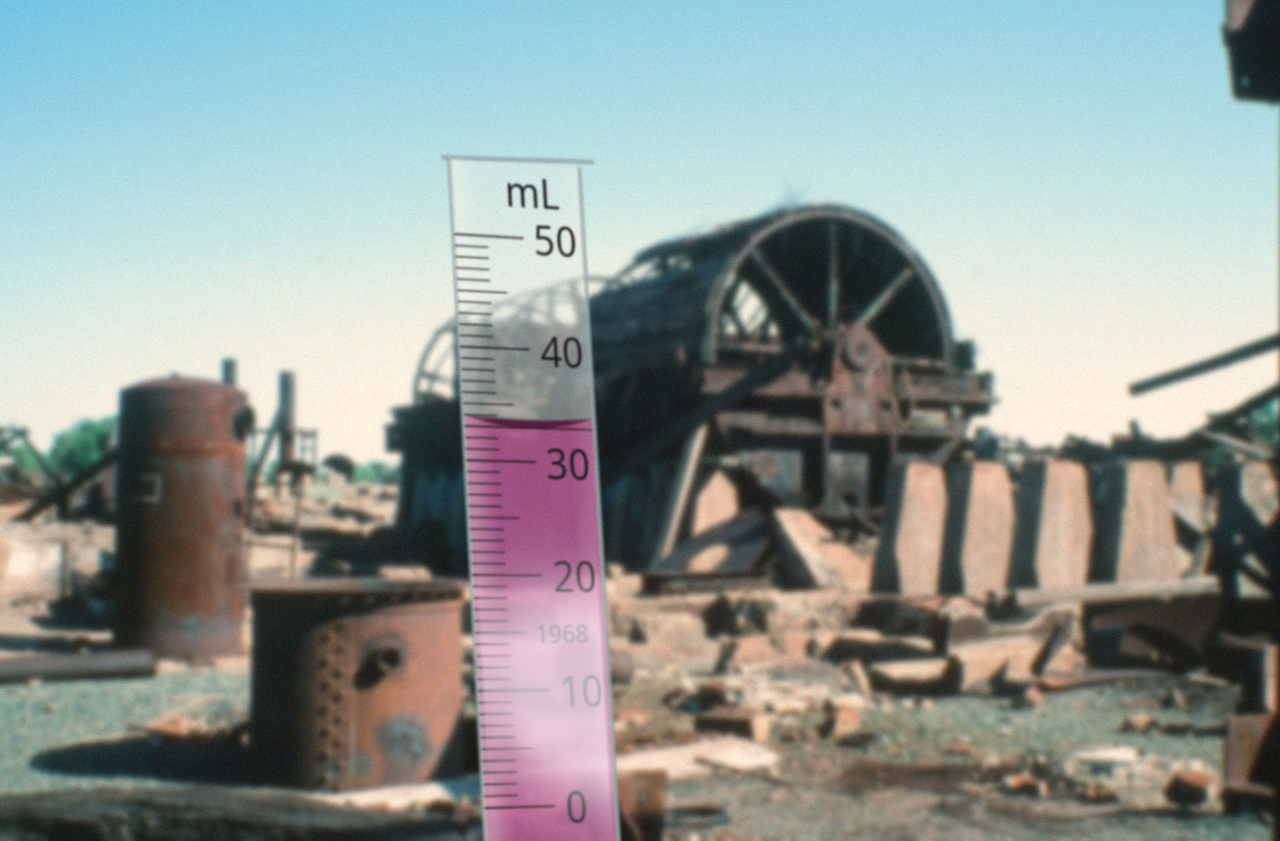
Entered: 33,mL
